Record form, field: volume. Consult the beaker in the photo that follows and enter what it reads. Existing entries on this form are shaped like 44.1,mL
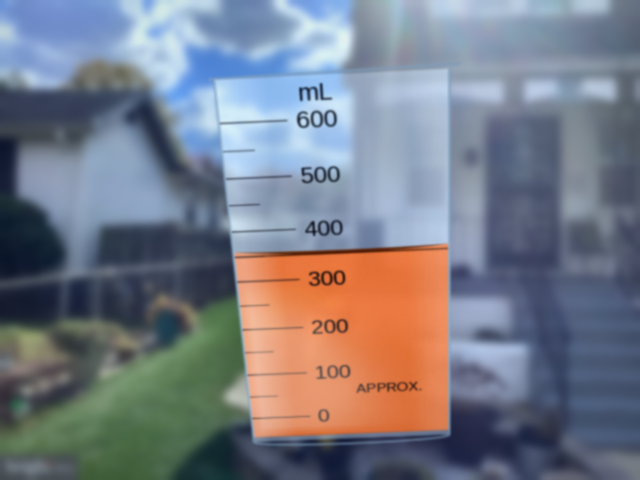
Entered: 350,mL
